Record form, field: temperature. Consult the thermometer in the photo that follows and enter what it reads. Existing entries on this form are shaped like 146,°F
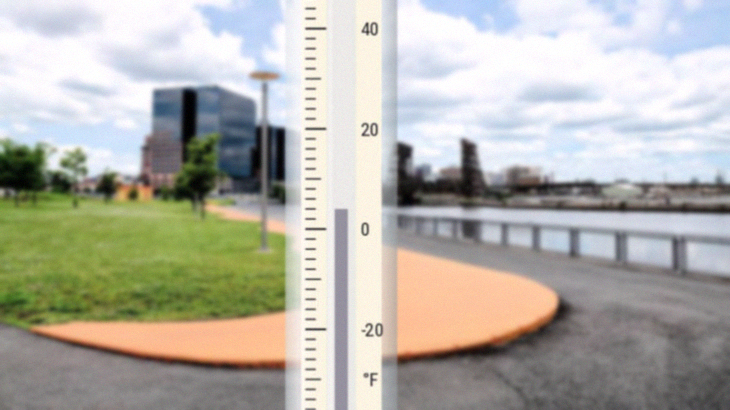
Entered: 4,°F
